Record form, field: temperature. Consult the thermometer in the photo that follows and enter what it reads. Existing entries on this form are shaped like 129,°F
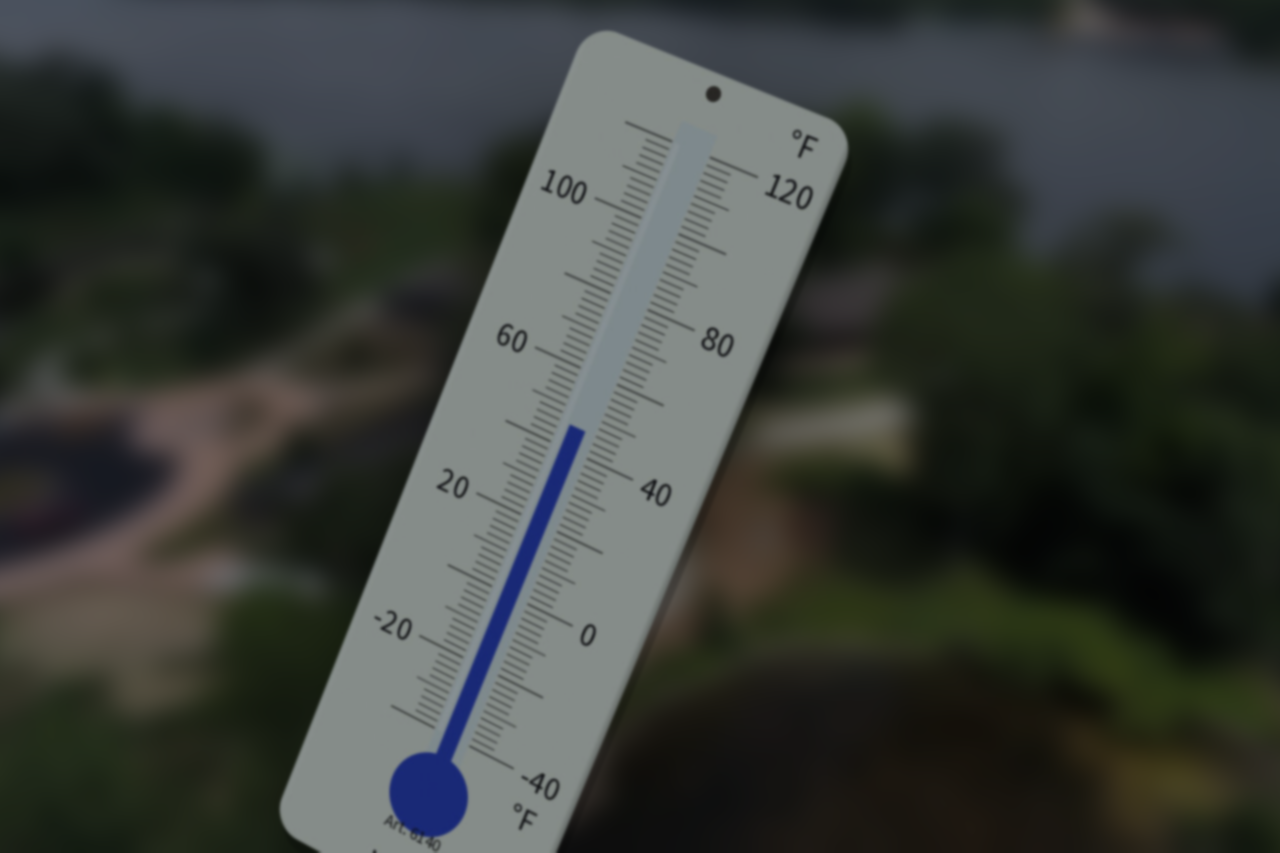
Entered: 46,°F
